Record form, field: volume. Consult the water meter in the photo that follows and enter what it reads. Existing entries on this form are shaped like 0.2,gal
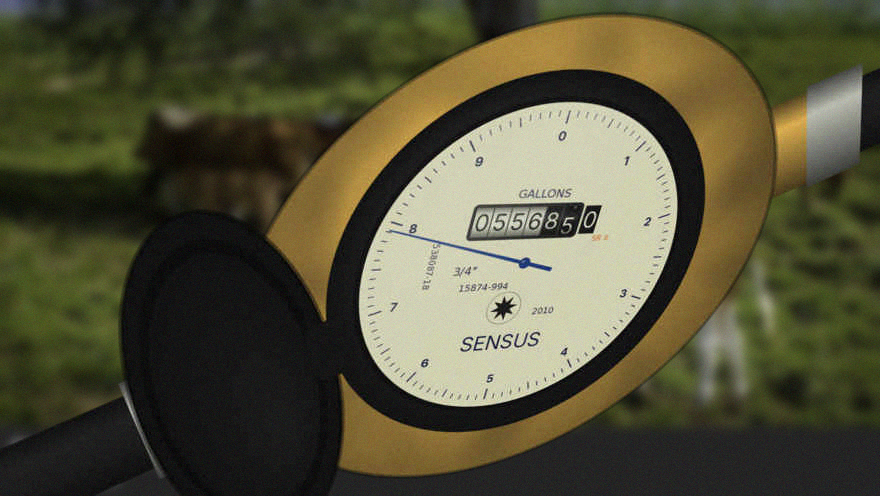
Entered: 556847.9,gal
